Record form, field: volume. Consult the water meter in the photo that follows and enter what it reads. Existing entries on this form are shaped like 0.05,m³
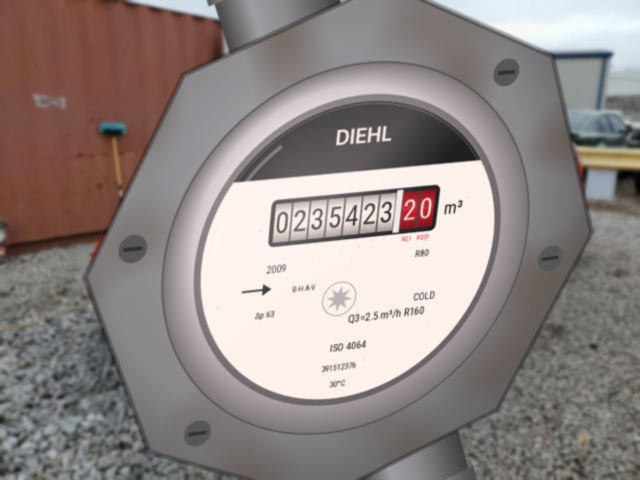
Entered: 235423.20,m³
